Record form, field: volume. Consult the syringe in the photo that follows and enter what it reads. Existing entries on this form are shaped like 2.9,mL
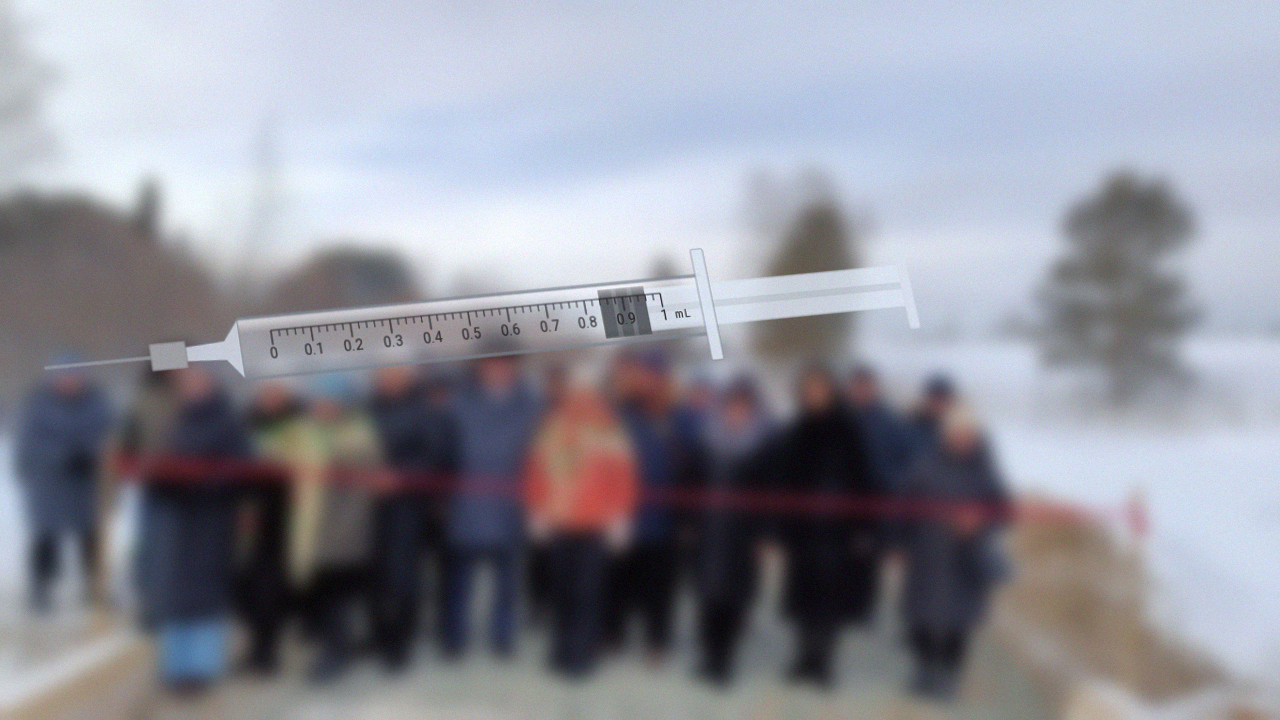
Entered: 0.84,mL
